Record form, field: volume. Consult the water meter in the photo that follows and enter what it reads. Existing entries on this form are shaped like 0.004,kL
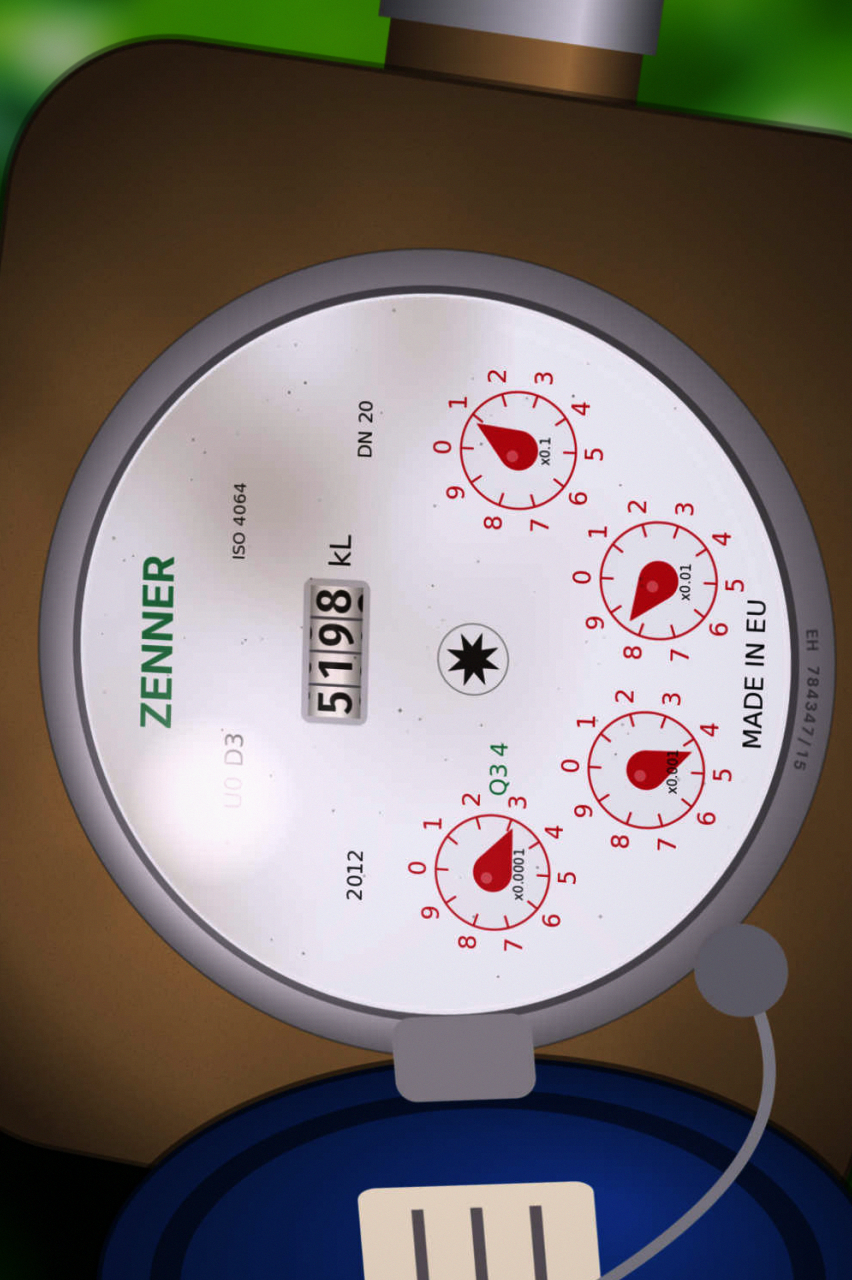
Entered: 5198.0843,kL
